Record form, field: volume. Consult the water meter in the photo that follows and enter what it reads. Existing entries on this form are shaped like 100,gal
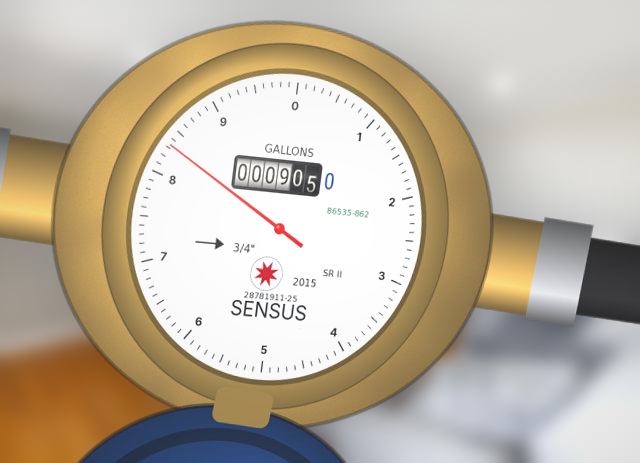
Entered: 9048.3,gal
